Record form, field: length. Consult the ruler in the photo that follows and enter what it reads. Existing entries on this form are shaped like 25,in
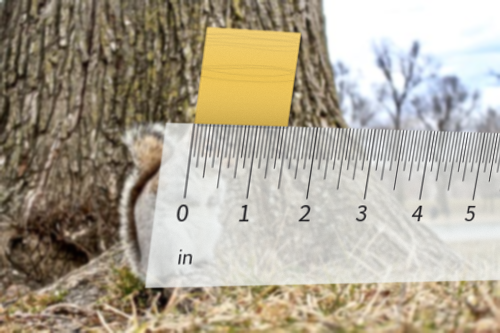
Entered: 1.5,in
